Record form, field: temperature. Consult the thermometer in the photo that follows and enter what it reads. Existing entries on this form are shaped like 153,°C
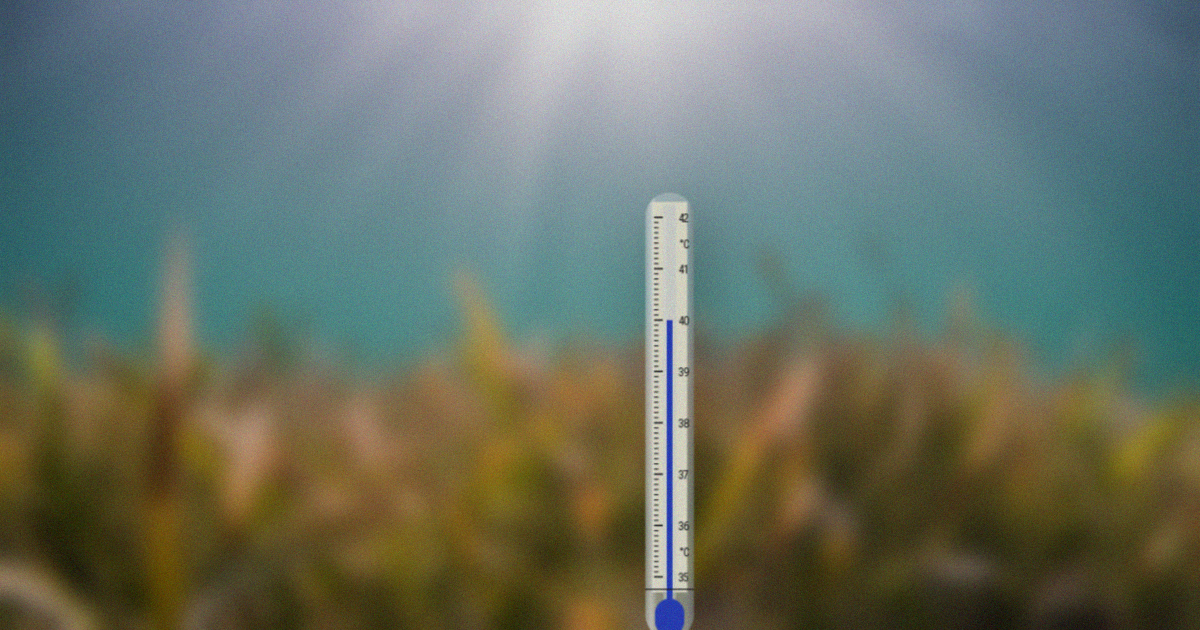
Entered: 40,°C
